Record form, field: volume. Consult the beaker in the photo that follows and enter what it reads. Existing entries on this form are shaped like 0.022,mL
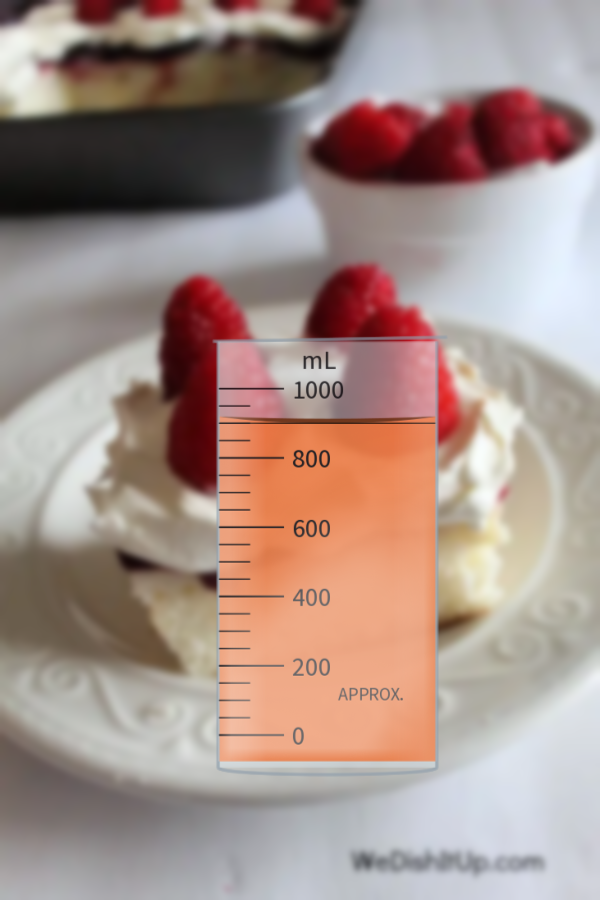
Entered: 900,mL
